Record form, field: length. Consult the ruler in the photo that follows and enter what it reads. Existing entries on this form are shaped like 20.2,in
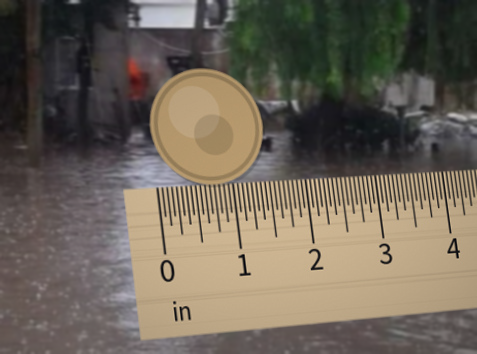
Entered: 1.5,in
